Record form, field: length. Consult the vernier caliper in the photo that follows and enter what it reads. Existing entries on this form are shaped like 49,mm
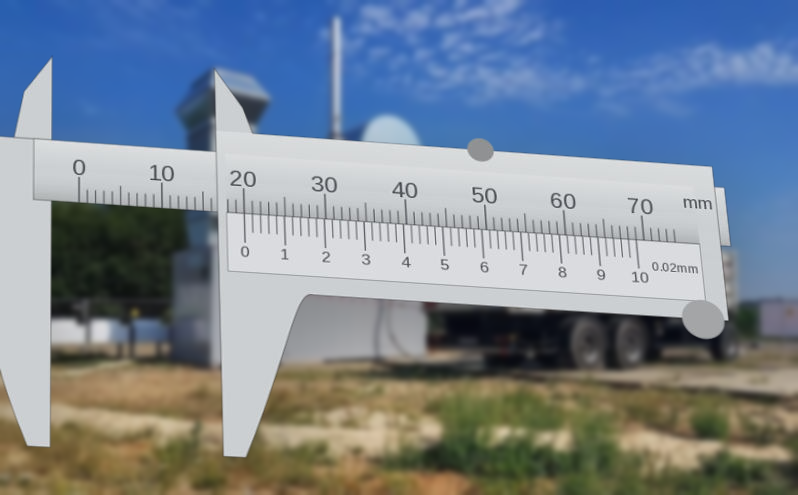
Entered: 20.0,mm
